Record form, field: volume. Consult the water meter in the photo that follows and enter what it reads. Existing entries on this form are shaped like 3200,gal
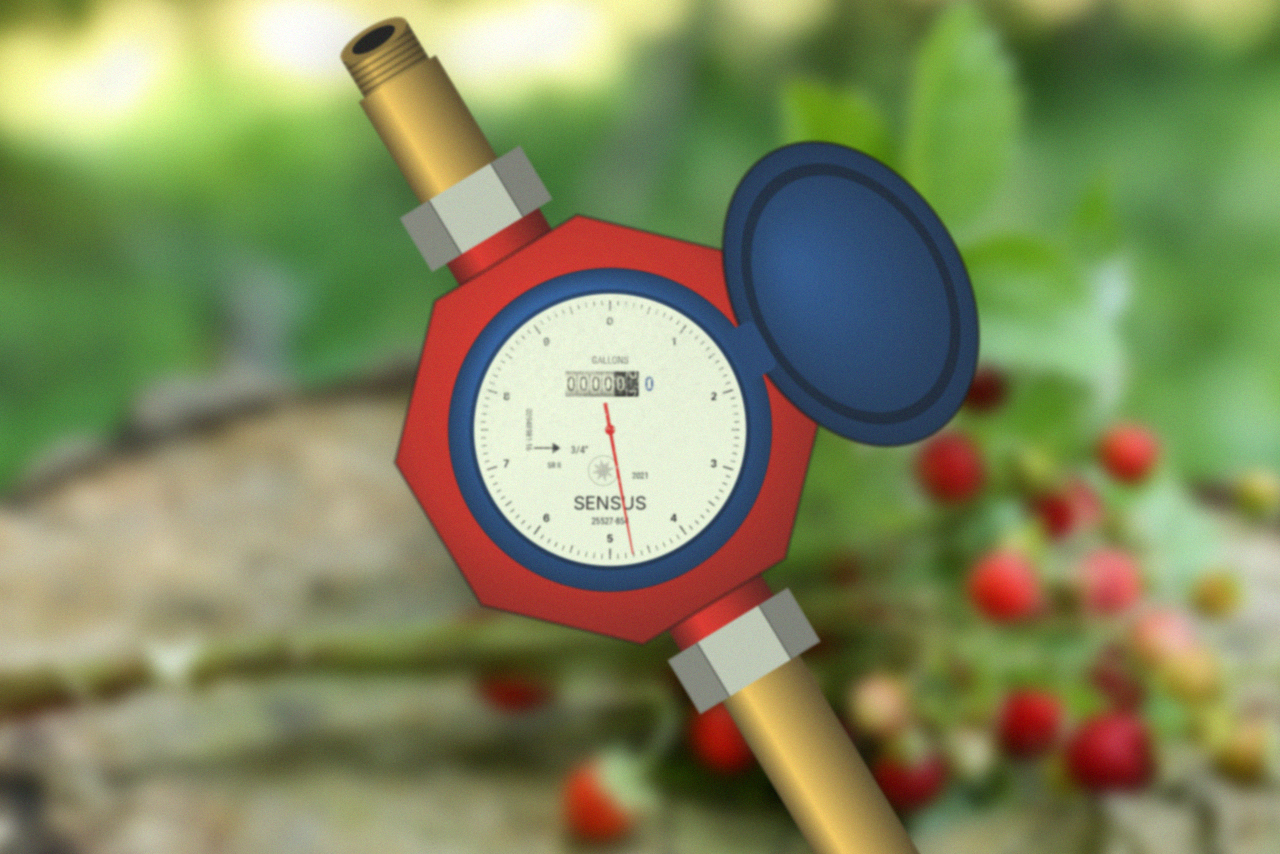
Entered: 64.7,gal
